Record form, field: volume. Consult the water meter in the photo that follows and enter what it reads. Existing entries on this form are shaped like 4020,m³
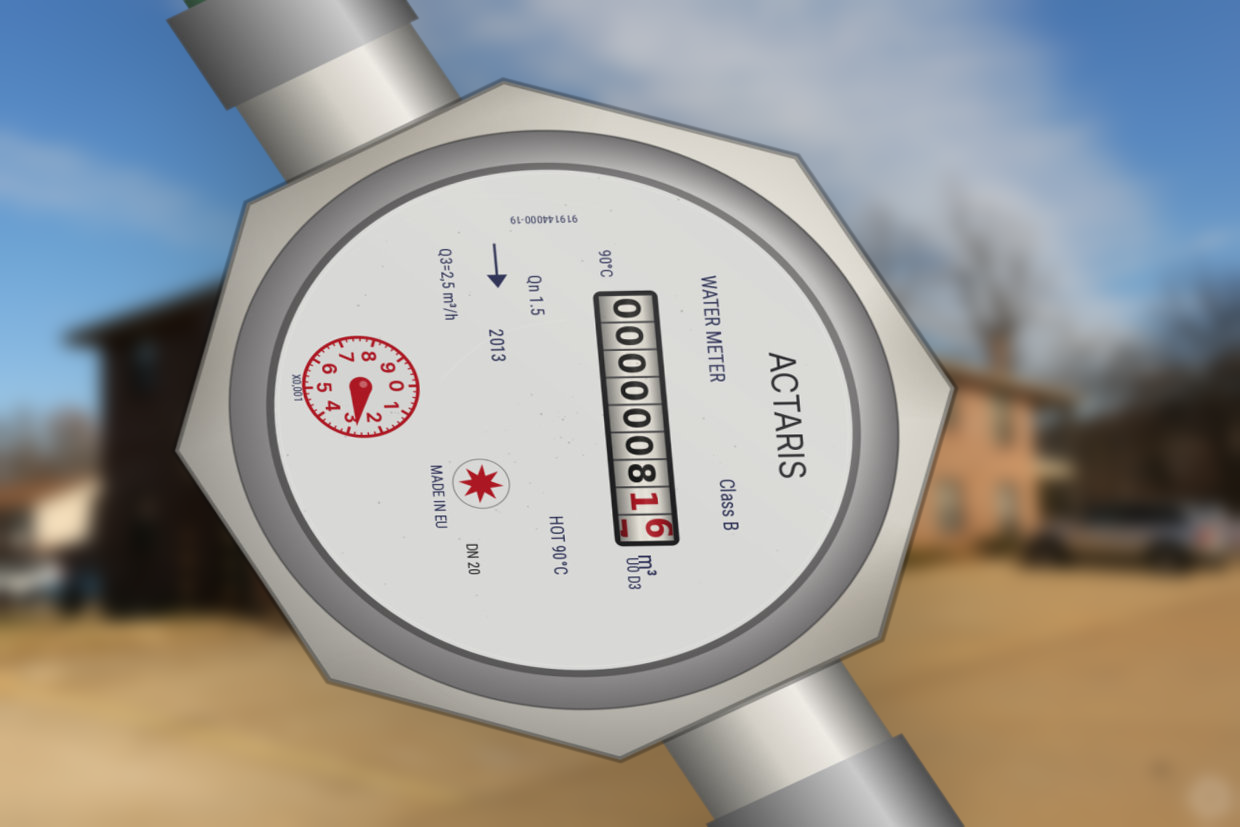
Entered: 8.162,m³
